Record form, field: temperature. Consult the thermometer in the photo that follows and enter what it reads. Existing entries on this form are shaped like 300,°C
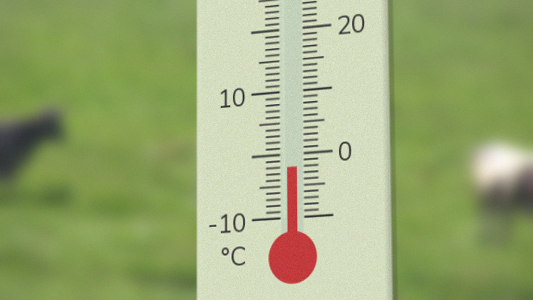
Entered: -2,°C
